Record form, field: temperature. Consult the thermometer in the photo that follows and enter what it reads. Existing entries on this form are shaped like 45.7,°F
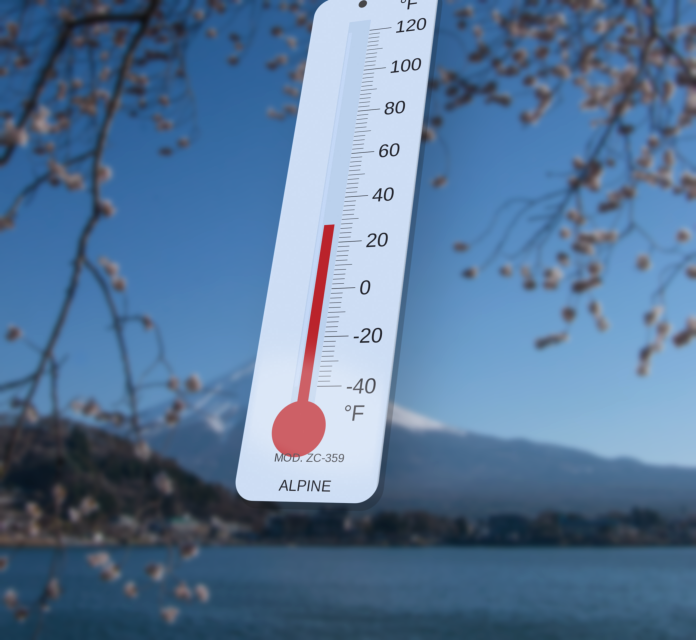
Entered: 28,°F
